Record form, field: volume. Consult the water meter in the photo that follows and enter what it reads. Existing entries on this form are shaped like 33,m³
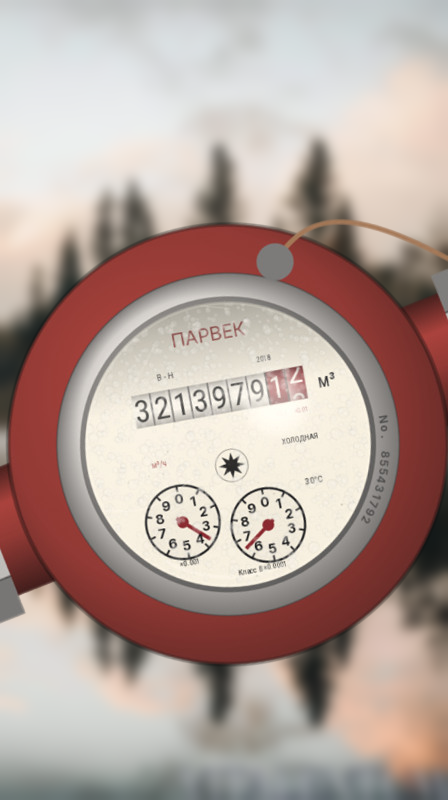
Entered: 3213979.1236,m³
